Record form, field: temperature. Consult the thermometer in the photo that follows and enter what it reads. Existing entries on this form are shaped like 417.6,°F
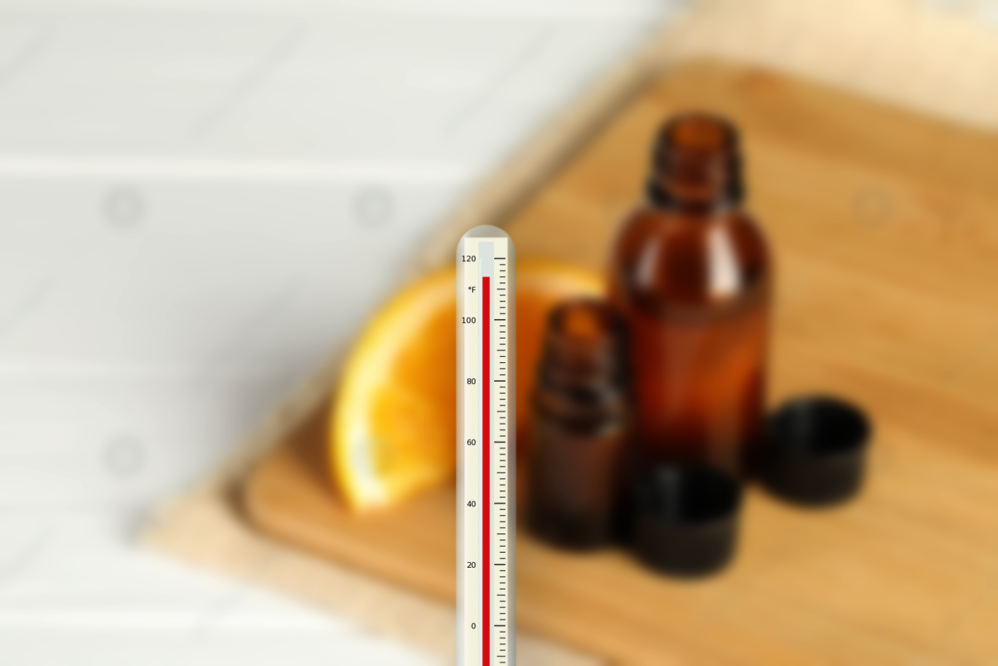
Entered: 114,°F
